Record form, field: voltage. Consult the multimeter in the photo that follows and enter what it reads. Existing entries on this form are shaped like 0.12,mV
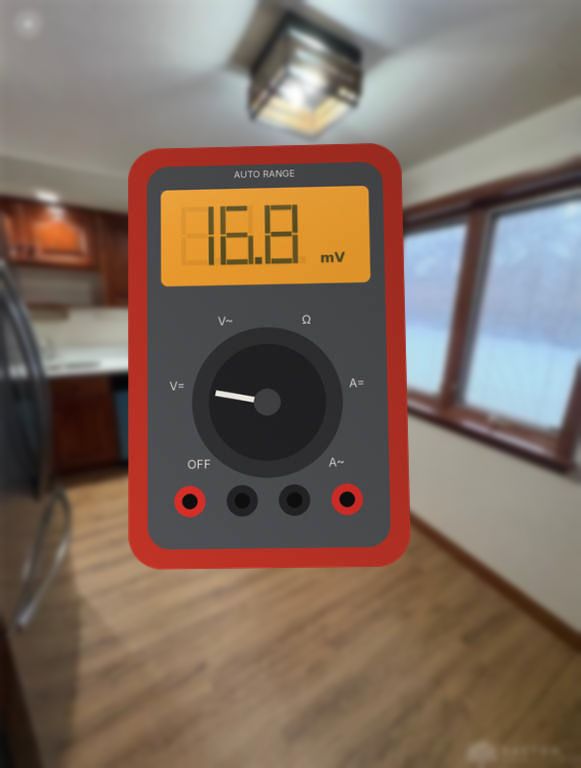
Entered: 16.8,mV
